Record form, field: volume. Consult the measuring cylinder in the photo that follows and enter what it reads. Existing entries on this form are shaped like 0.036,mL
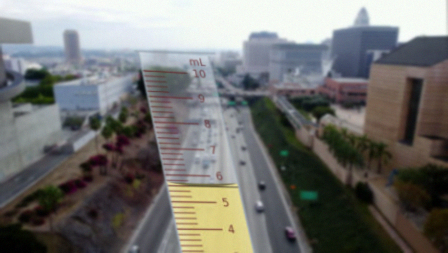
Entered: 5.6,mL
